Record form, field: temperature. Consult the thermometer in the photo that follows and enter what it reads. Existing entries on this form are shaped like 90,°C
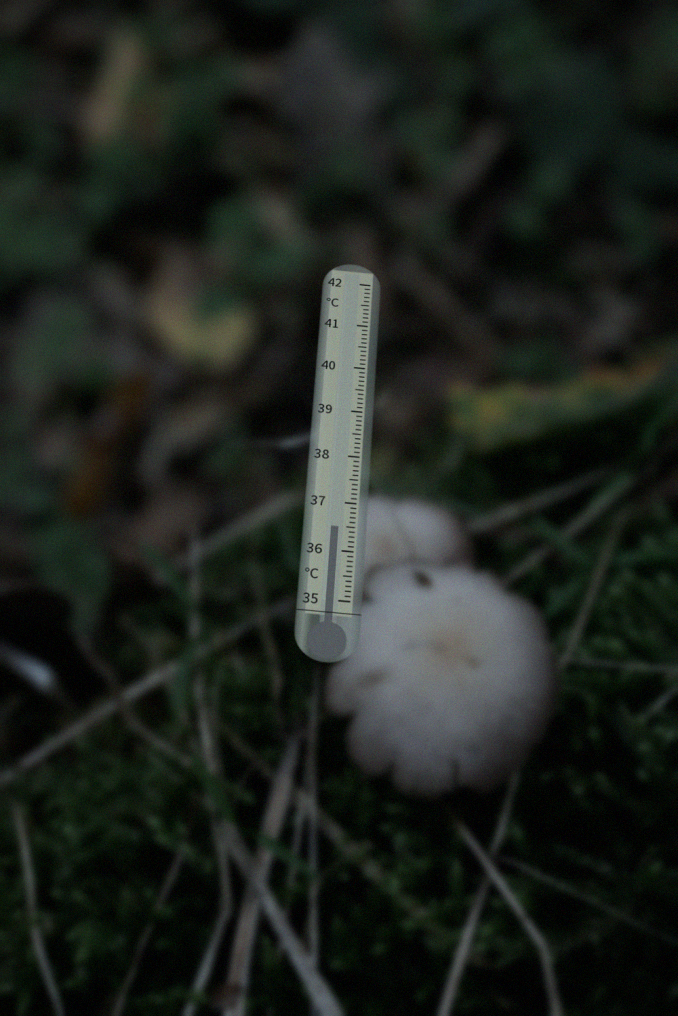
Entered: 36.5,°C
